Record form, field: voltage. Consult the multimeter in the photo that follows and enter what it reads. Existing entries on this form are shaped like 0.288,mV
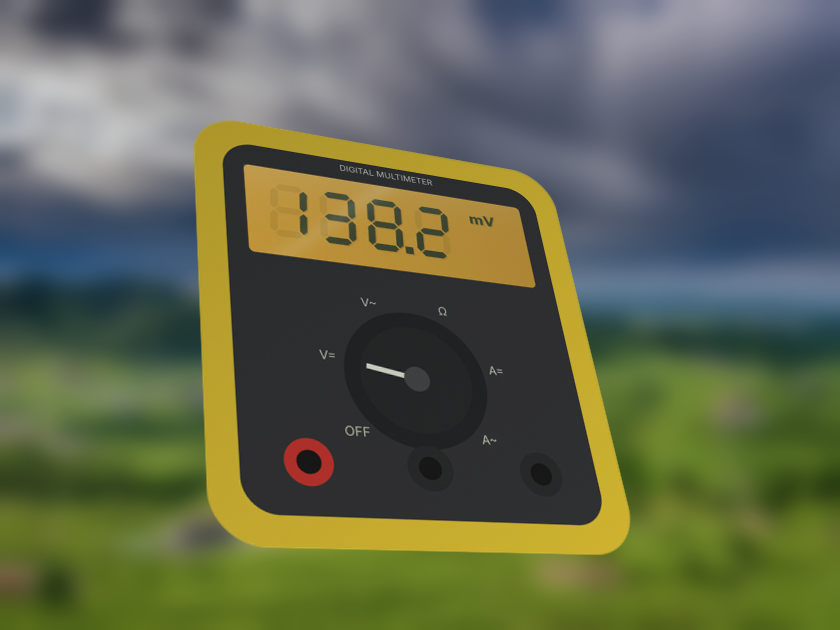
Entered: 138.2,mV
